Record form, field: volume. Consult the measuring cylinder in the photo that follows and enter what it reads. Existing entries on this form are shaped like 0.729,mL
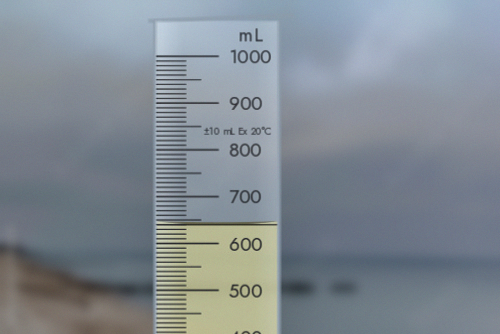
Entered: 640,mL
